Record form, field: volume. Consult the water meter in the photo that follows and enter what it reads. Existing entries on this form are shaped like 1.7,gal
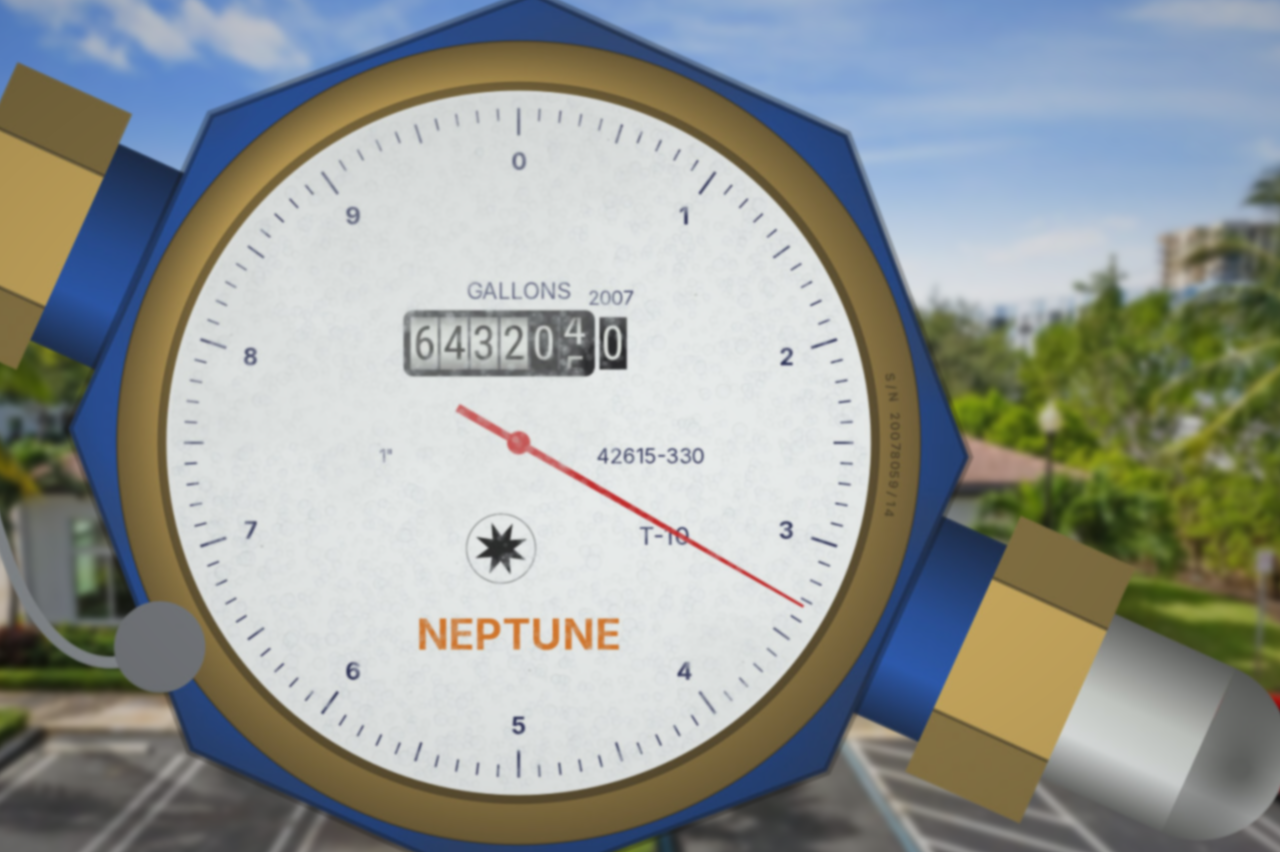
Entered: 6432043.3,gal
